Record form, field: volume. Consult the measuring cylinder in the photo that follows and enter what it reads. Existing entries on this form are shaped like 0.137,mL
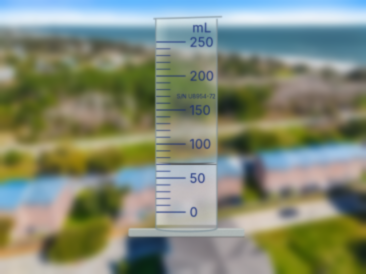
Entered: 70,mL
